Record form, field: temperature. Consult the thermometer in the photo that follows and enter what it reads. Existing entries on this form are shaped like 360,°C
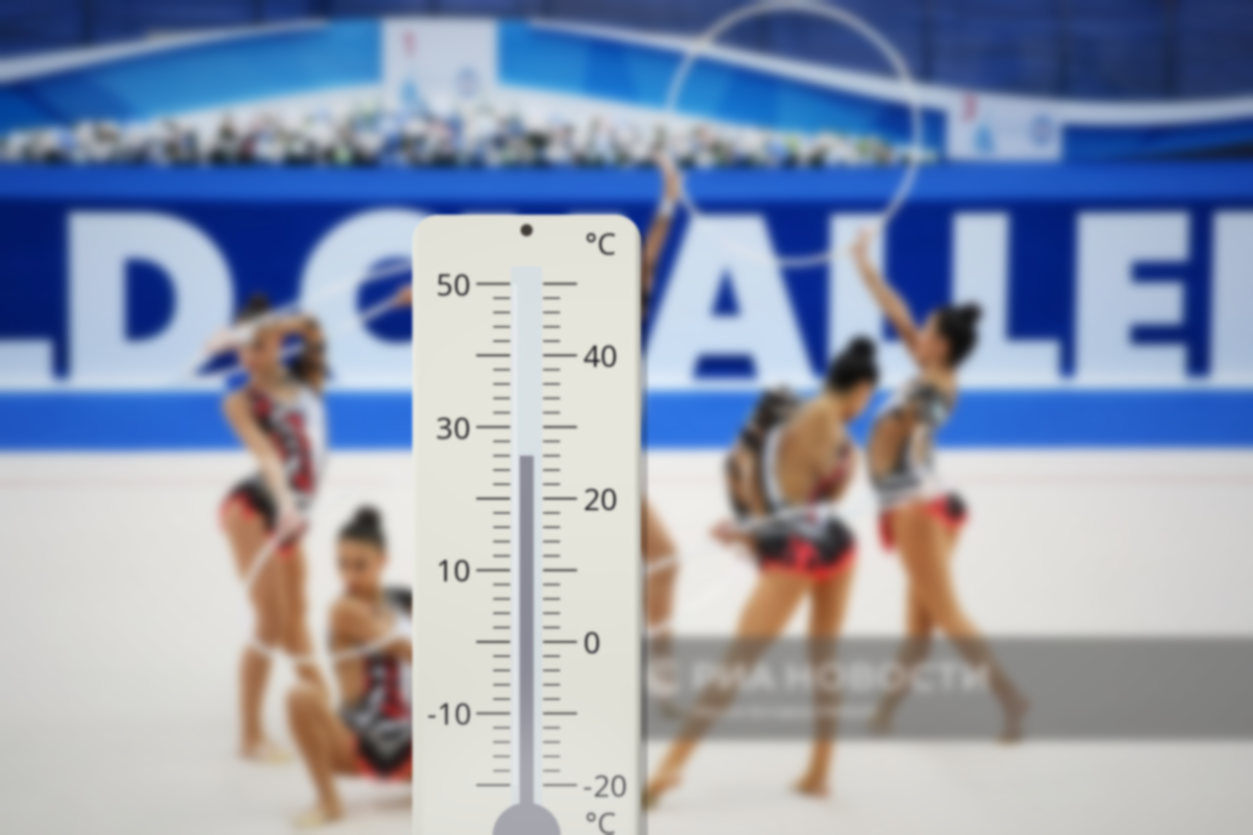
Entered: 26,°C
